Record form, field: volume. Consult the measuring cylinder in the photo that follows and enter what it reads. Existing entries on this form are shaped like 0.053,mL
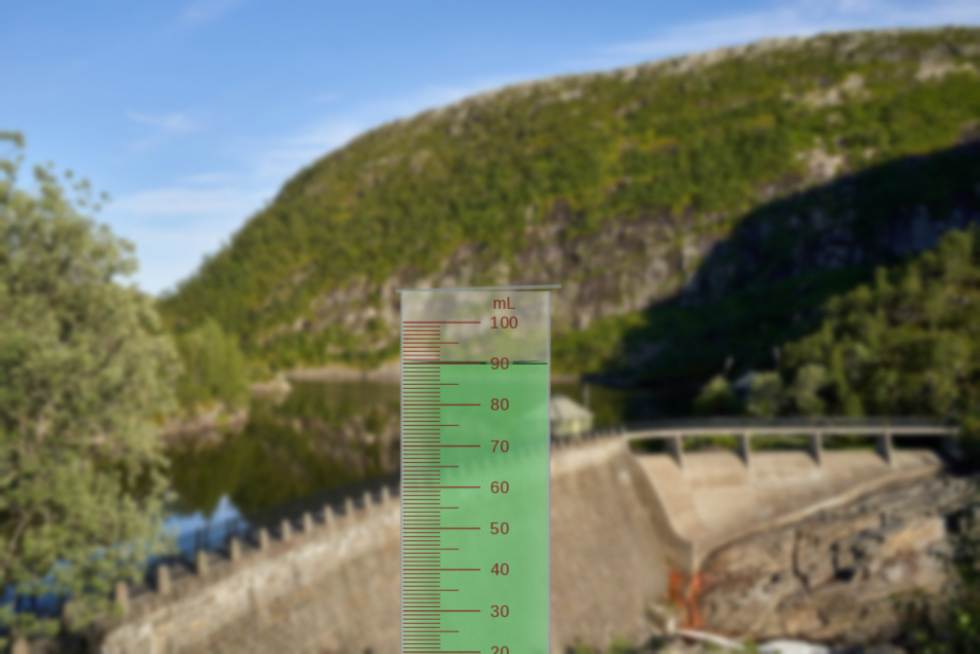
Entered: 90,mL
